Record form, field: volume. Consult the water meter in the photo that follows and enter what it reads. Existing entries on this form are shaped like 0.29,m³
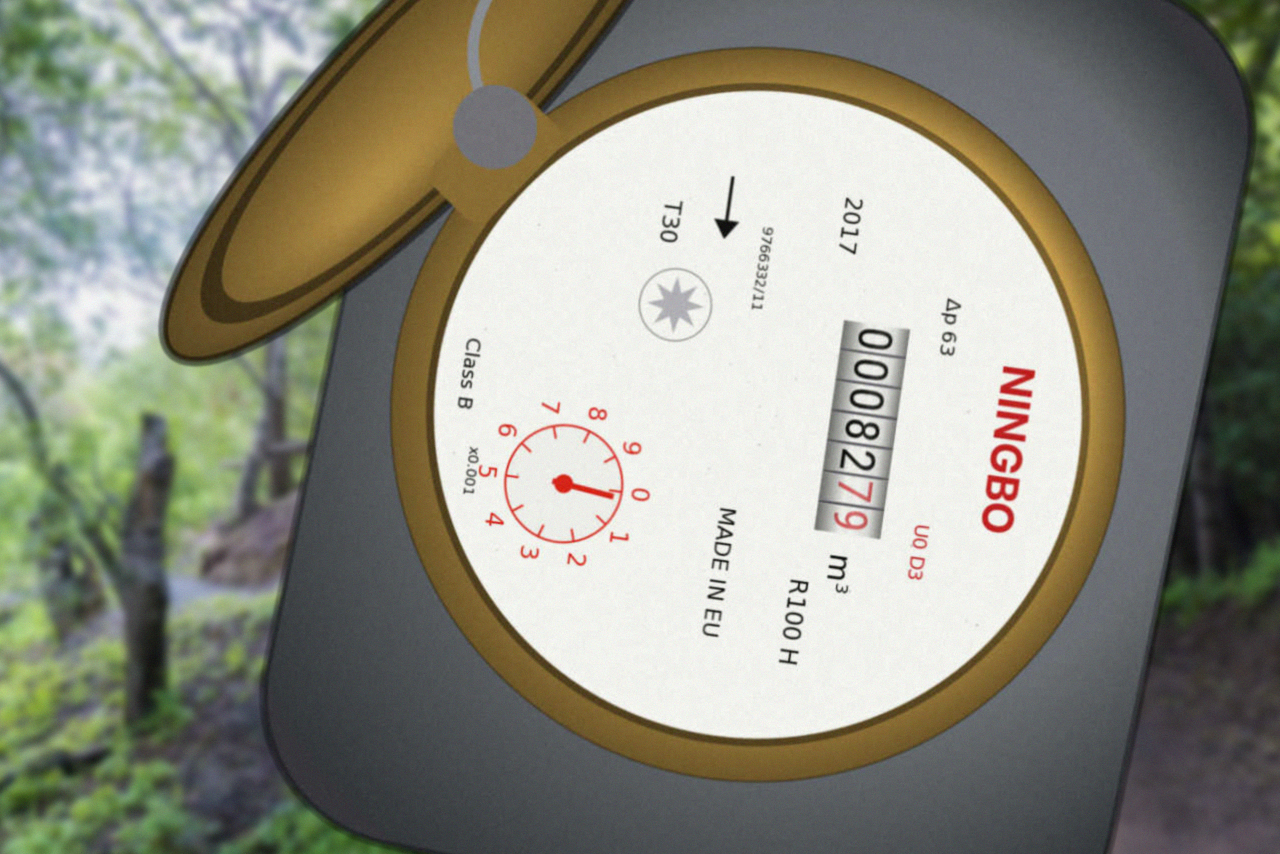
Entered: 82.790,m³
